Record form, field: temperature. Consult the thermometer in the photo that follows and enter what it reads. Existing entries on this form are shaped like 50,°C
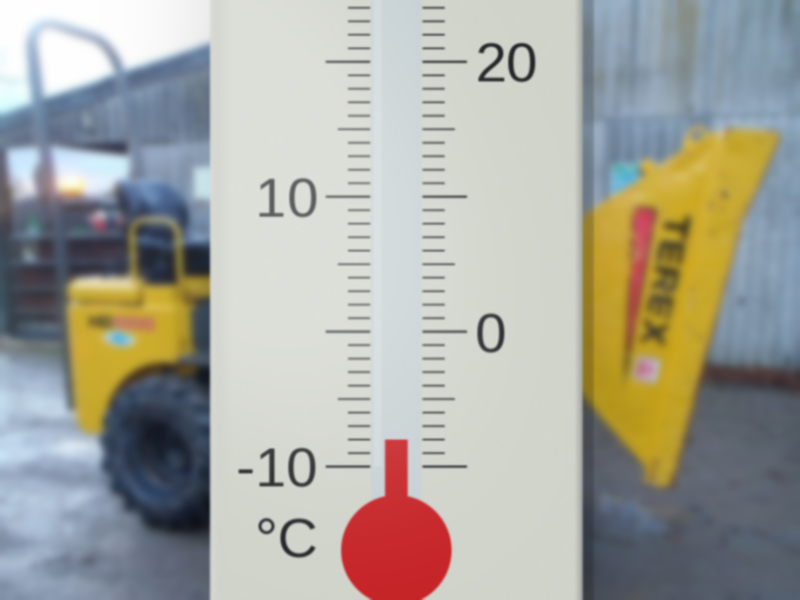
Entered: -8,°C
